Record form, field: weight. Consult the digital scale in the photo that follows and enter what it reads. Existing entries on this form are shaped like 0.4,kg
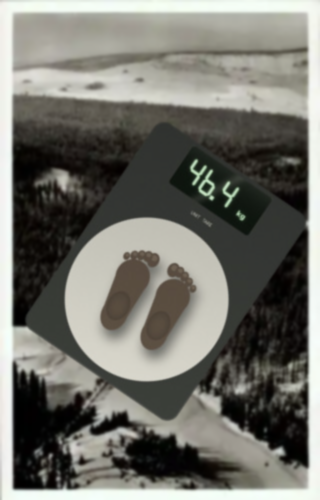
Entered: 46.4,kg
